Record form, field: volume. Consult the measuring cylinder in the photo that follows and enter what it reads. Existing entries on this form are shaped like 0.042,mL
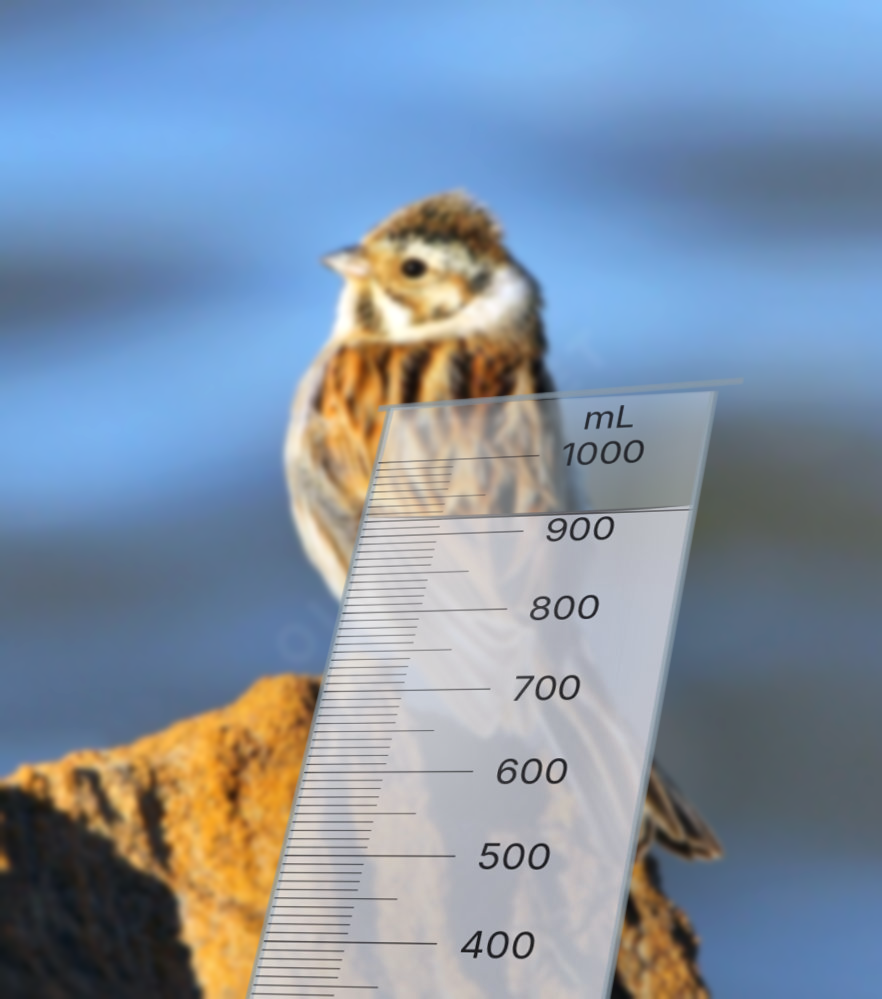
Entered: 920,mL
